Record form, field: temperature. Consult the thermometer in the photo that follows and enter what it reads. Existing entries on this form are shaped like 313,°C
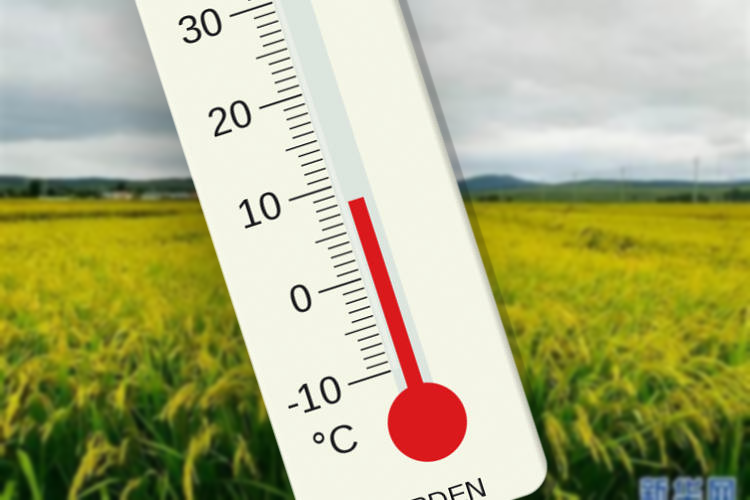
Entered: 8,°C
